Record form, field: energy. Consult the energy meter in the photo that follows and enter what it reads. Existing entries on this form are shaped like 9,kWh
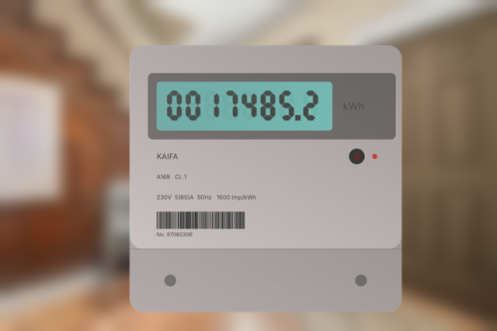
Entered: 17485.2,kWh
